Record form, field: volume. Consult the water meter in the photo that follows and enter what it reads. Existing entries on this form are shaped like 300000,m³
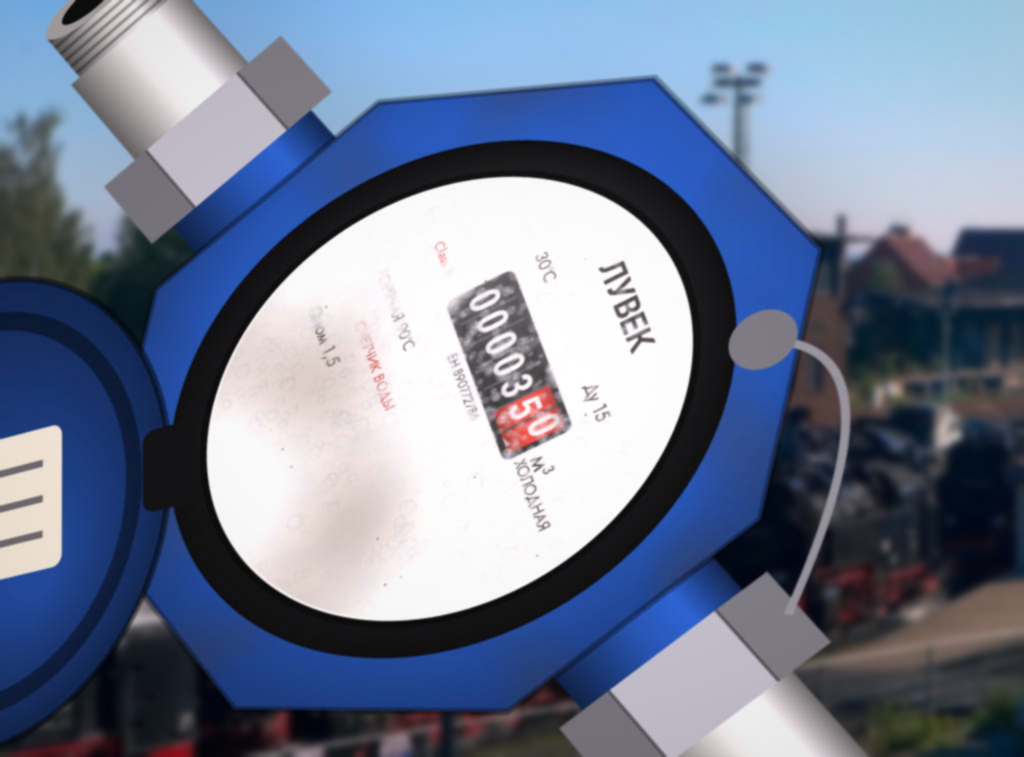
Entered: 3.50,m³
